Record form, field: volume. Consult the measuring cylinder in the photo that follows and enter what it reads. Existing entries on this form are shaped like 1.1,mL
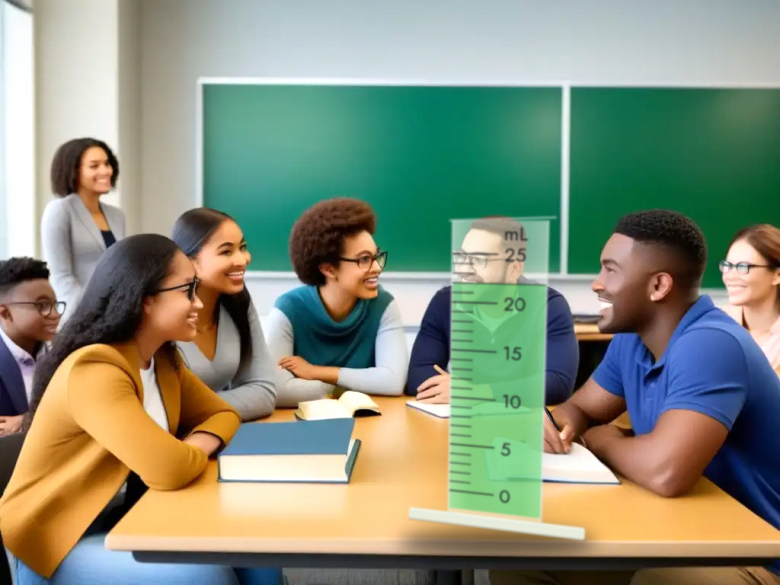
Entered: 22,mL
